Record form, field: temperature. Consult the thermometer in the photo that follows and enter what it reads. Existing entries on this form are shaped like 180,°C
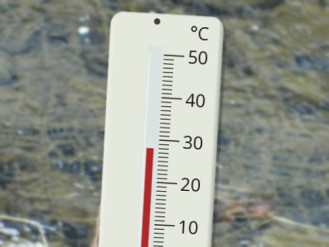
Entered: 28,°C
